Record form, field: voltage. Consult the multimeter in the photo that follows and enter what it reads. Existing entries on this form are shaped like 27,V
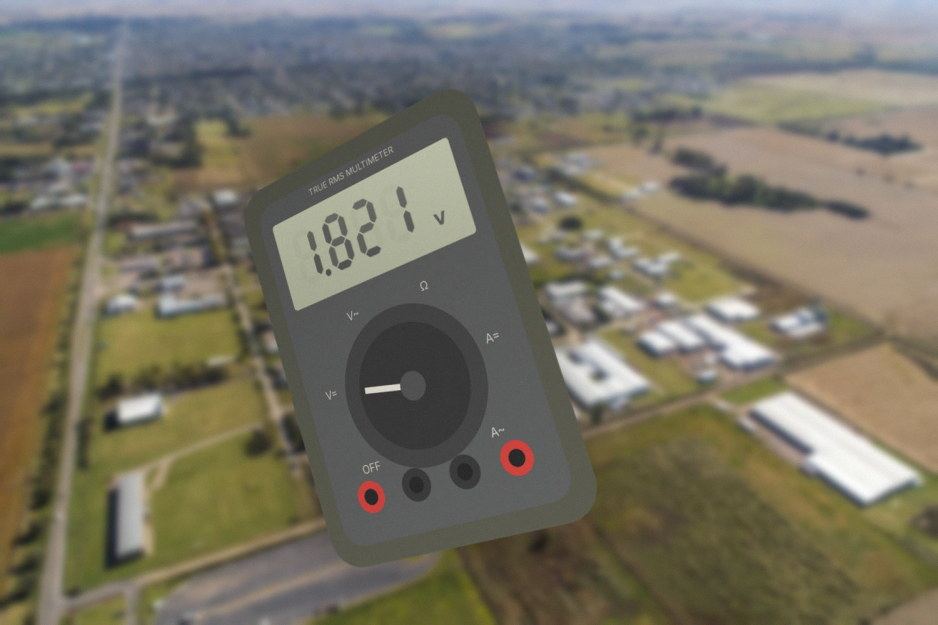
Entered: 1.821,V
